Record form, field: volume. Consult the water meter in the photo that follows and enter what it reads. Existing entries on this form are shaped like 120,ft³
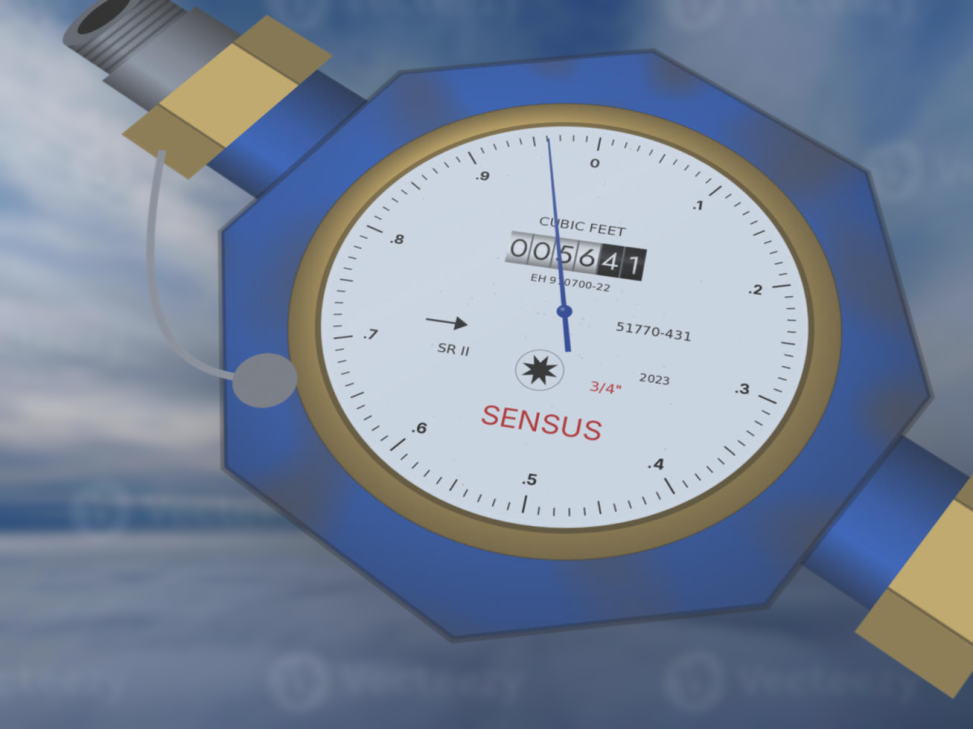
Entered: 5640.96,ft³
